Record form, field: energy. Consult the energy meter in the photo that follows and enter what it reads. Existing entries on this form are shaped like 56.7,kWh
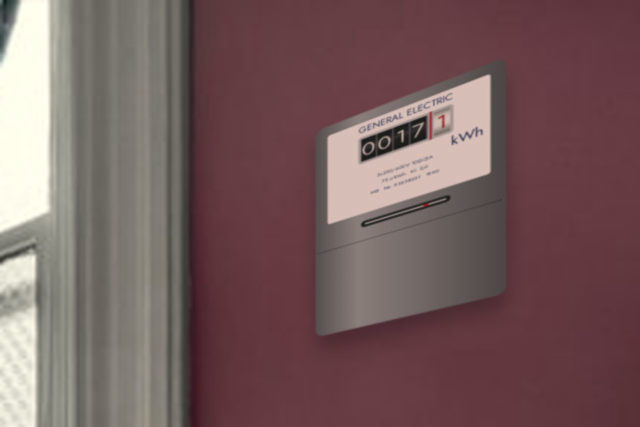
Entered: 17.1,kWh
